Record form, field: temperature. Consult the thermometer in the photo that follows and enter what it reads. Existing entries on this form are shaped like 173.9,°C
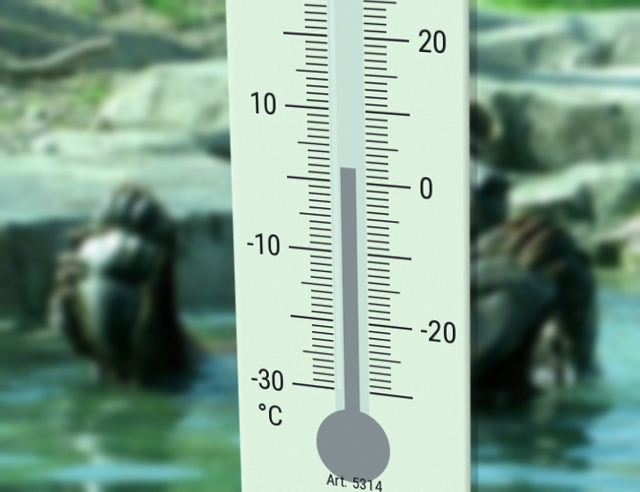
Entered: 2,°C
